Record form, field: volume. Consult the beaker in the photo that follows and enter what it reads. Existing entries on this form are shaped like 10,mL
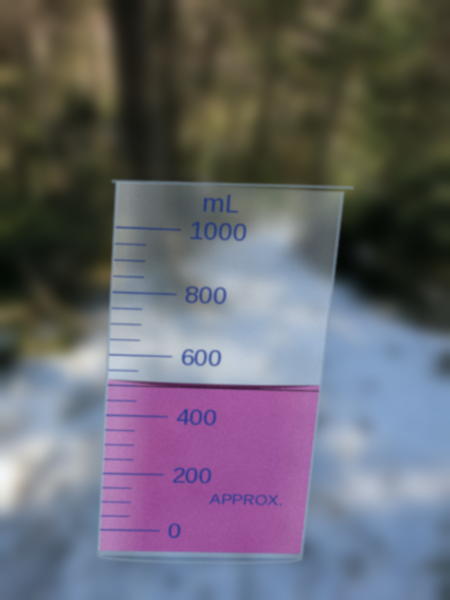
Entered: 500,mL
